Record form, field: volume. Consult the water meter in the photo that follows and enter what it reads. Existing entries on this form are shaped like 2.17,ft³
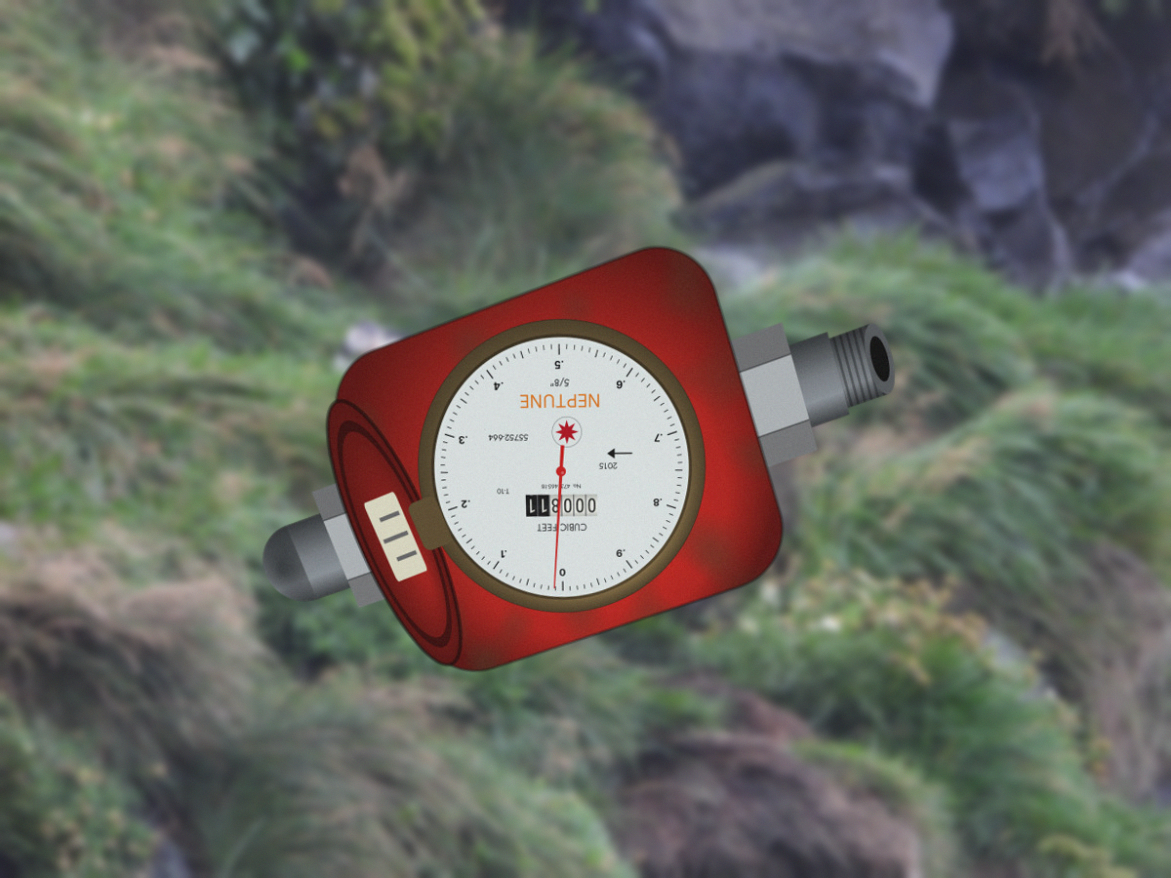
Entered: 811.01,ft³
